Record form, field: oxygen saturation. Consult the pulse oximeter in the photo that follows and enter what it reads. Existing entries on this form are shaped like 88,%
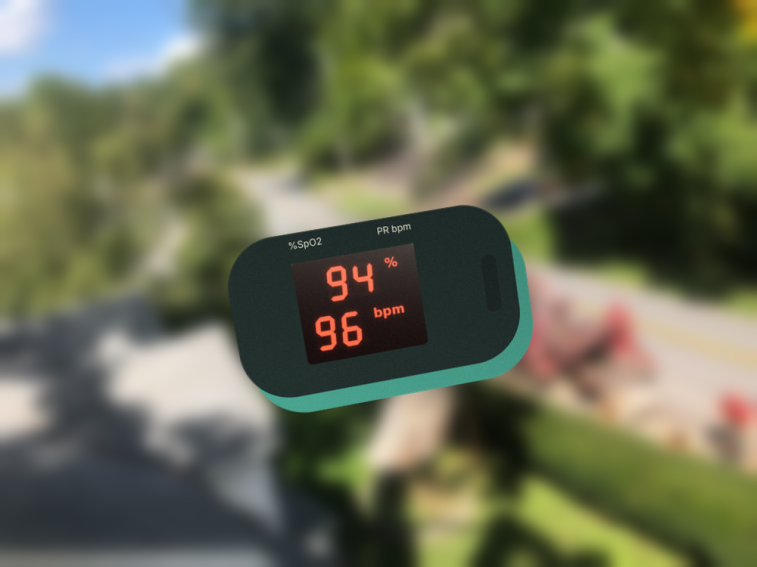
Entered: 94,%
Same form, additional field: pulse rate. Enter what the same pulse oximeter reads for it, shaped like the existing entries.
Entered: 96,bpm
